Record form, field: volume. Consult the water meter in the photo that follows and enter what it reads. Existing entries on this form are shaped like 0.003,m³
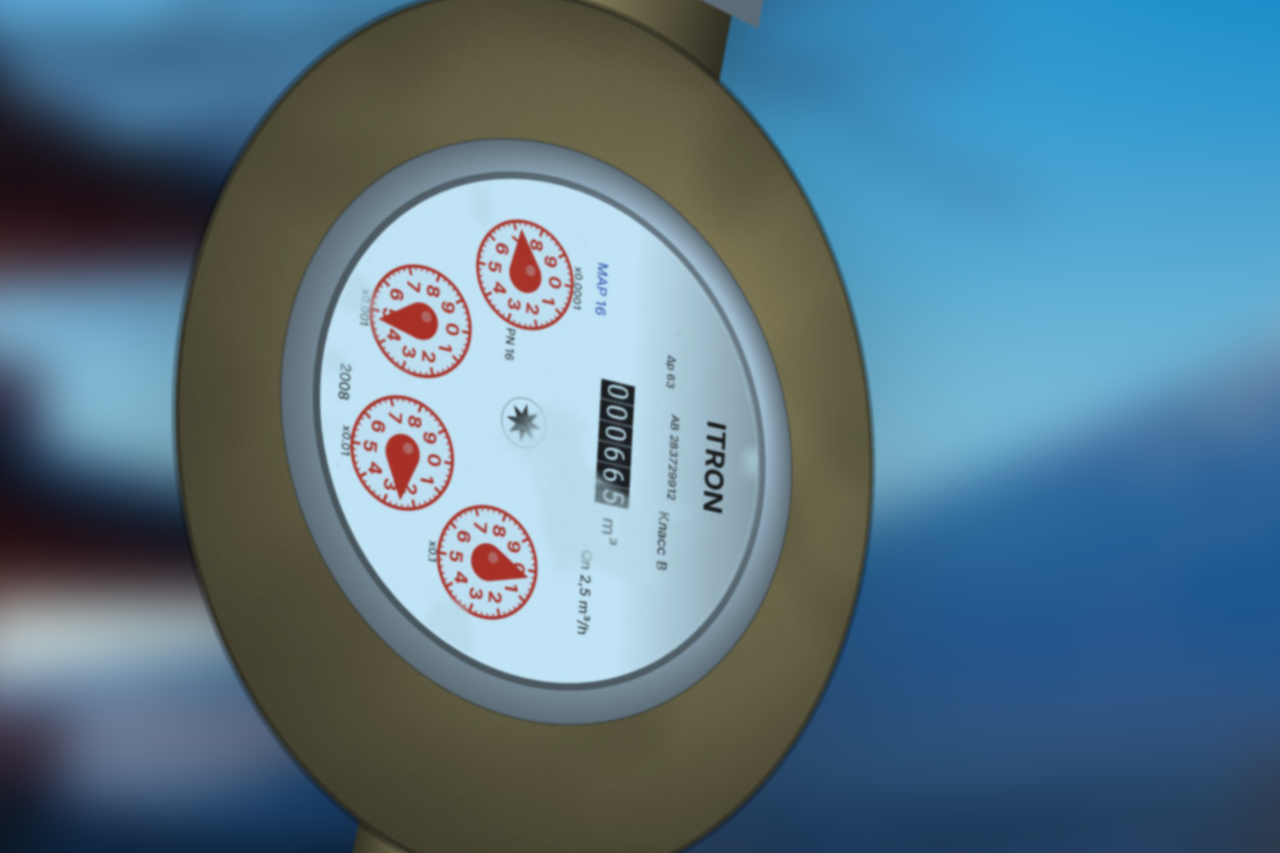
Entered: 665.0247,m³
